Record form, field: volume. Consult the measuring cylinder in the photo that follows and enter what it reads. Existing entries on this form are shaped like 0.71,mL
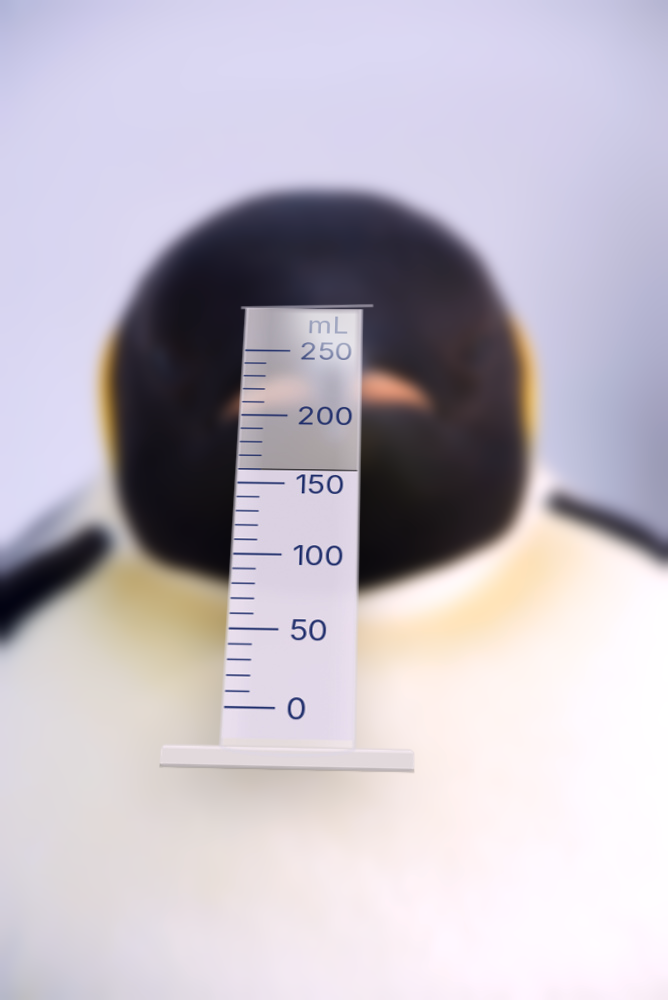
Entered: 160,mL
